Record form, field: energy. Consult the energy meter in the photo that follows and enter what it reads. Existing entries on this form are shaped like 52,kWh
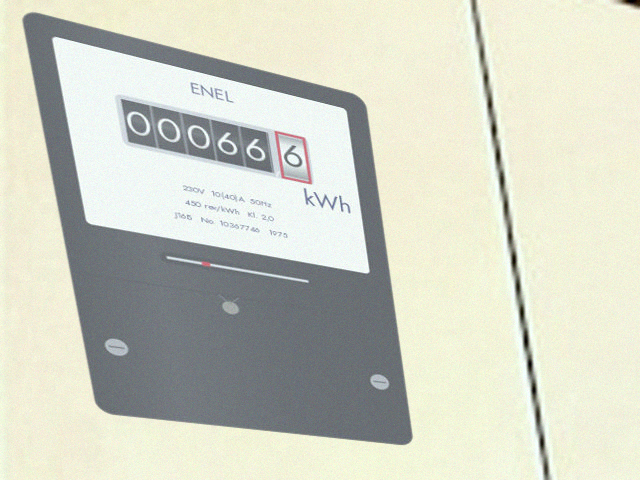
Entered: 66.6,kWh
